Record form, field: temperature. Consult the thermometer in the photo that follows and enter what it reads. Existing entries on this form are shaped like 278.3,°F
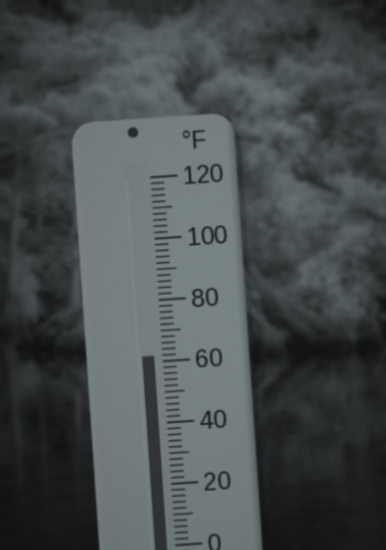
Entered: 62,°F
